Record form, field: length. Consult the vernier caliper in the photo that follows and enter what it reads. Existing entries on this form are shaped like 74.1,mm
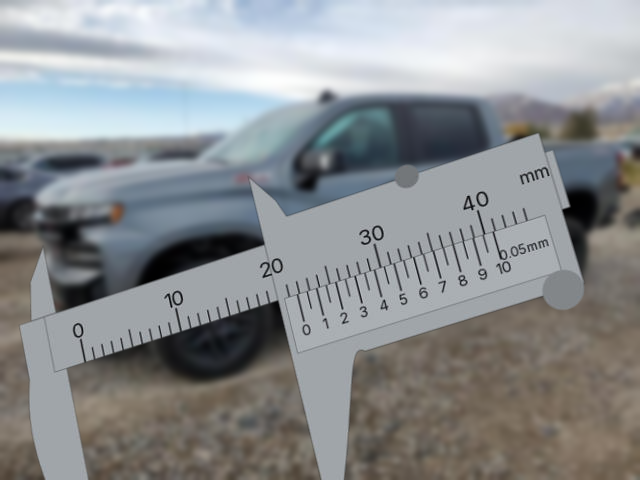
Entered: 21.8,mm
